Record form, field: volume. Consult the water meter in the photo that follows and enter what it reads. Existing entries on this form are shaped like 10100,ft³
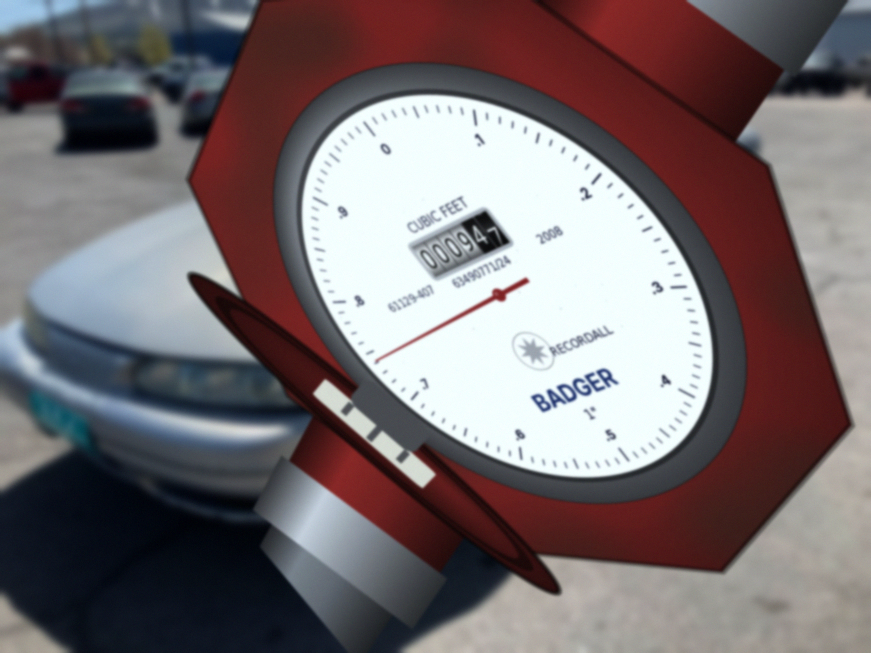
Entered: 946.74,ft³
